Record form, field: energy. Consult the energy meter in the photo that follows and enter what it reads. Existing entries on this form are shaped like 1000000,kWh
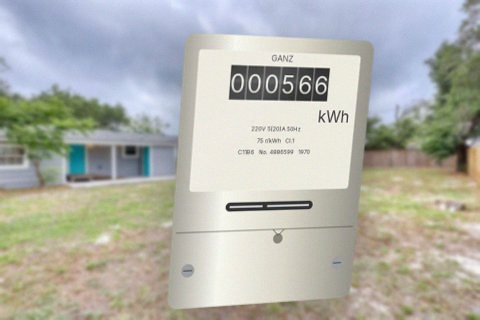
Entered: 566,kWh
